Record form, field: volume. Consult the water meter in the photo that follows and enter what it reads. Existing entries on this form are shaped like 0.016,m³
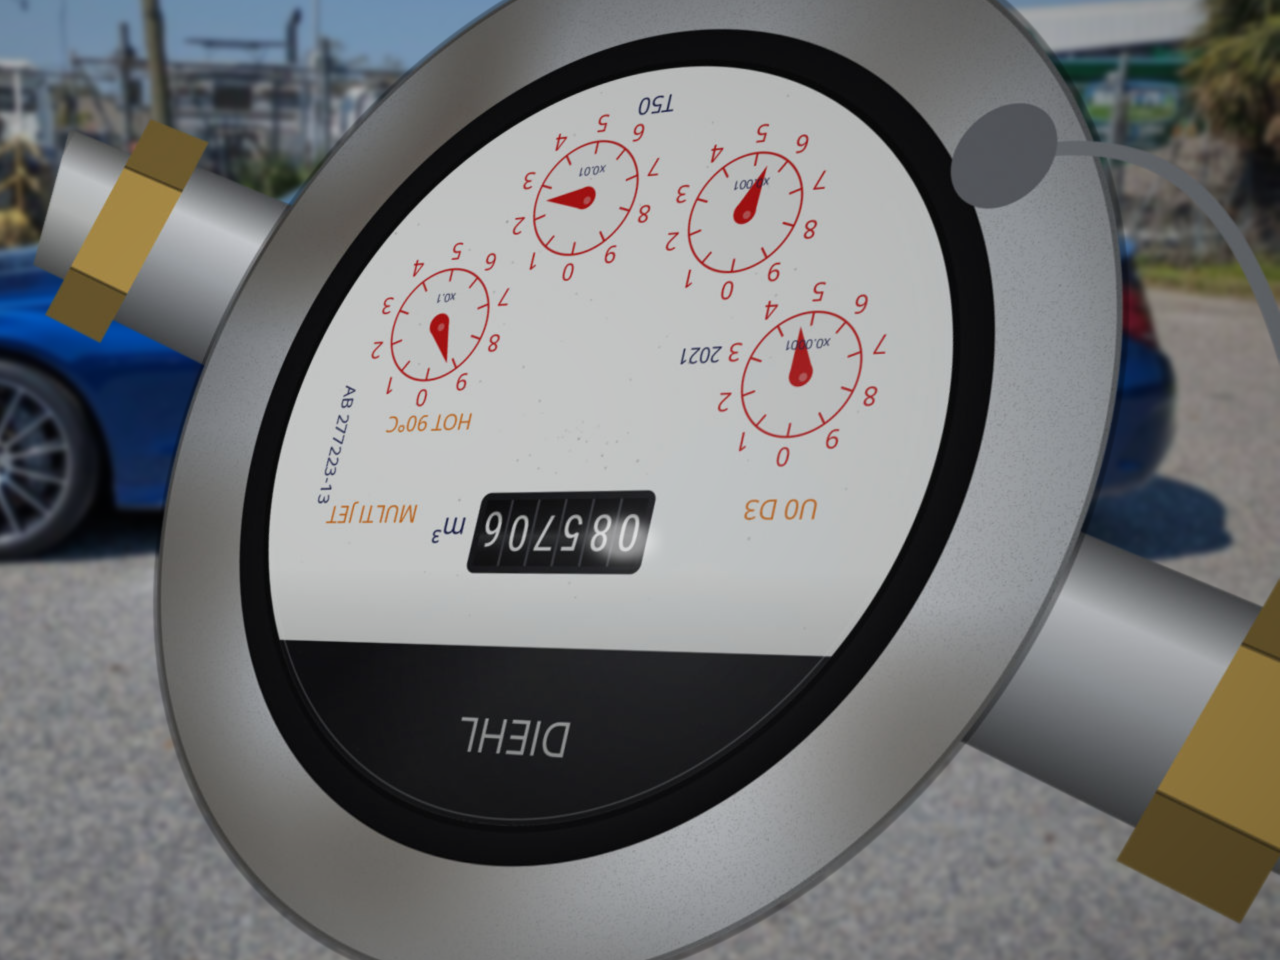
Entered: 85705.9254,m³
